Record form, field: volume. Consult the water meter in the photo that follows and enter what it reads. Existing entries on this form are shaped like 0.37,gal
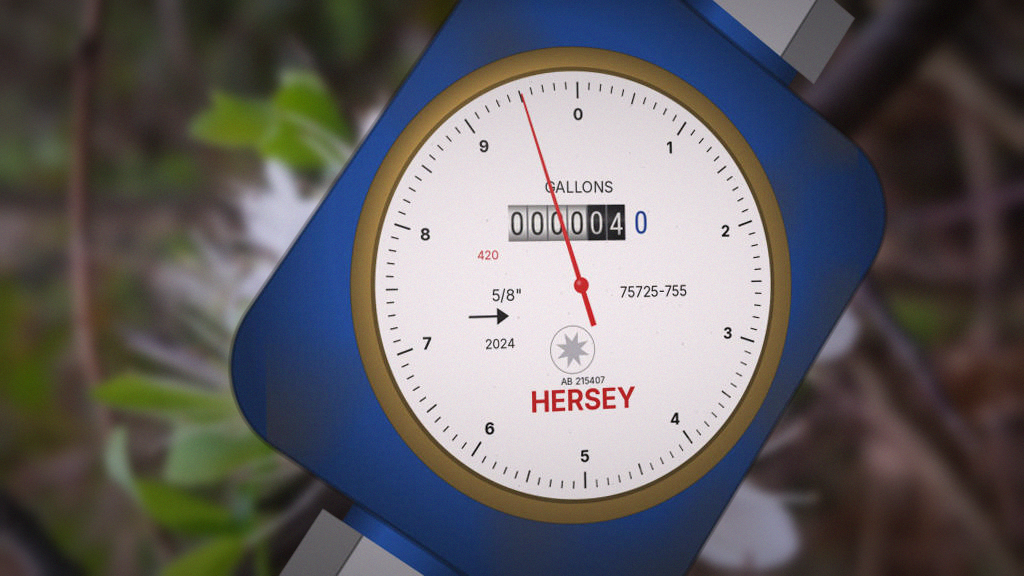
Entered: 39.5,gal
